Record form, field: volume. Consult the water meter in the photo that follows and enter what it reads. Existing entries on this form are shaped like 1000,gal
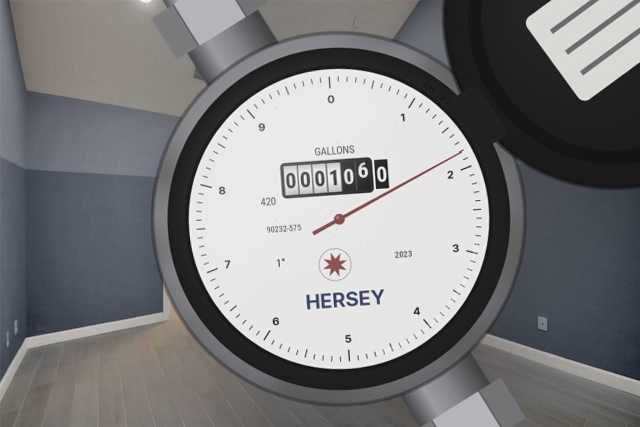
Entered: 1061.8,gal
